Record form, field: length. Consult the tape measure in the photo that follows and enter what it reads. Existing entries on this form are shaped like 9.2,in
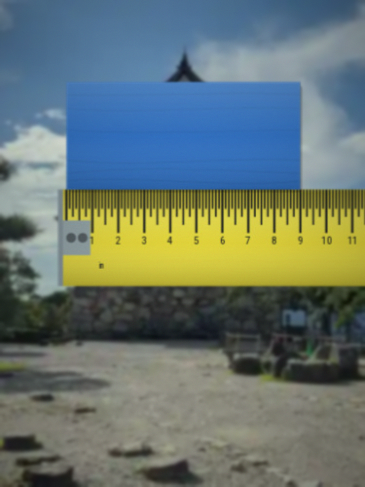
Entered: 9,in
